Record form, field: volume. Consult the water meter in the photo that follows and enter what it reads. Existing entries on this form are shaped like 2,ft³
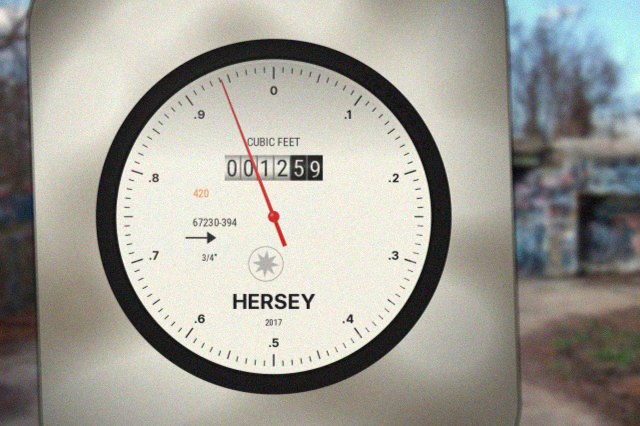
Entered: 1258.94,ft³
